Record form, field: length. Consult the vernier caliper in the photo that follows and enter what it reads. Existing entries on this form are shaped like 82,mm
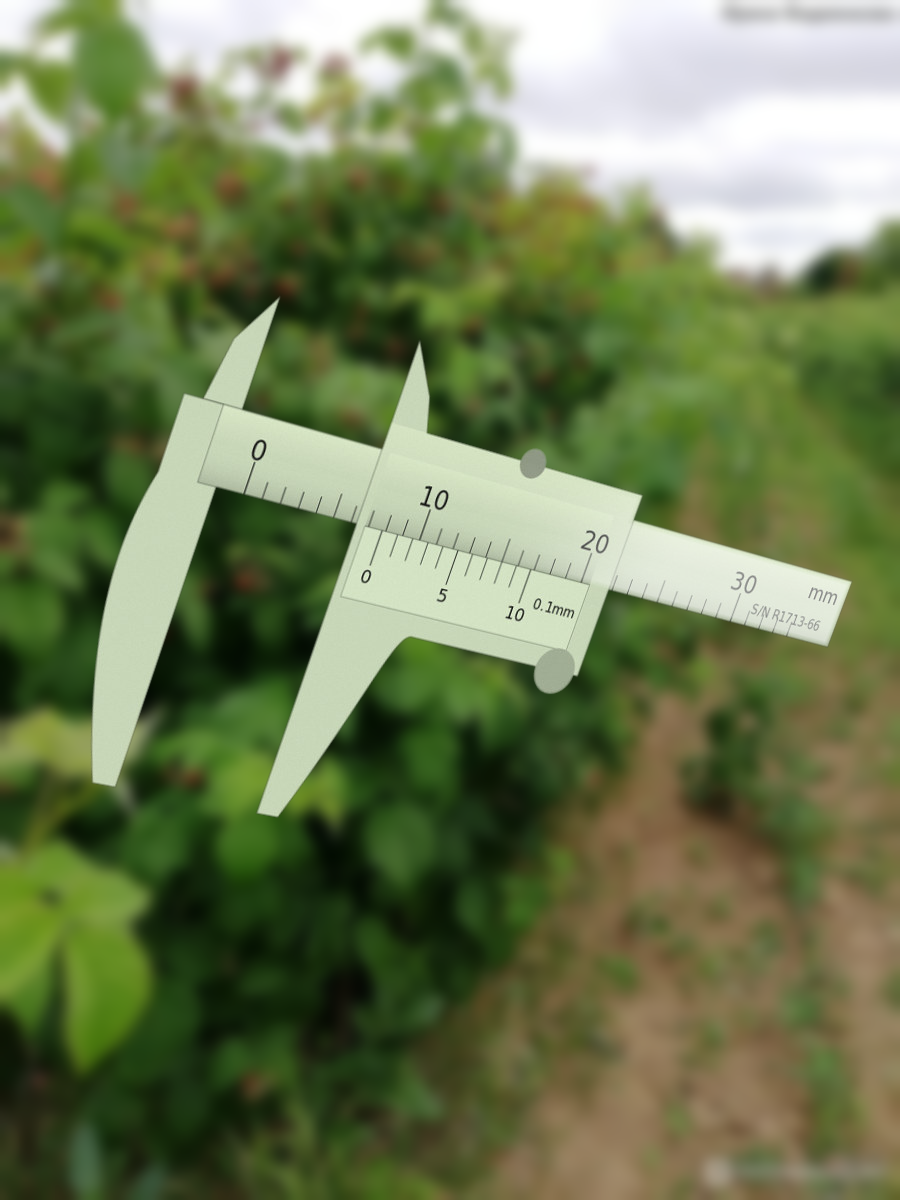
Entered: 7.8,mm
